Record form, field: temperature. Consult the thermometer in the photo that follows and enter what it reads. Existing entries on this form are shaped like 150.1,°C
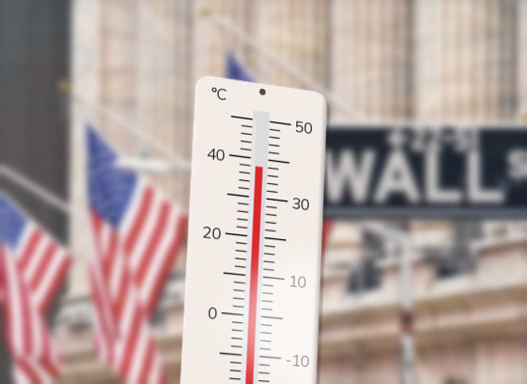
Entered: 38,°C
